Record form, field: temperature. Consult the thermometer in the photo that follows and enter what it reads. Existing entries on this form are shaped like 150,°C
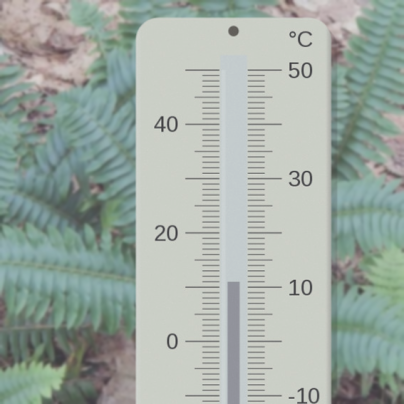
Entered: 11,°C
